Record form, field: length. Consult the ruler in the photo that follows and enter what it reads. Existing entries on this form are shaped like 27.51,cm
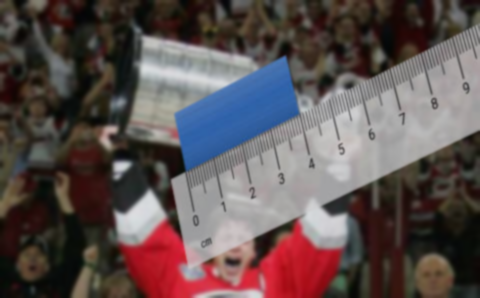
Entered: 4,cm
